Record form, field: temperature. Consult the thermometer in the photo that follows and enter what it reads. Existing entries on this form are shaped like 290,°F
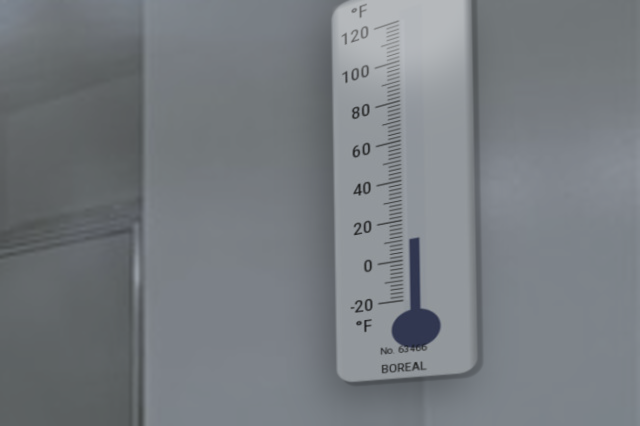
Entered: 10,°F
